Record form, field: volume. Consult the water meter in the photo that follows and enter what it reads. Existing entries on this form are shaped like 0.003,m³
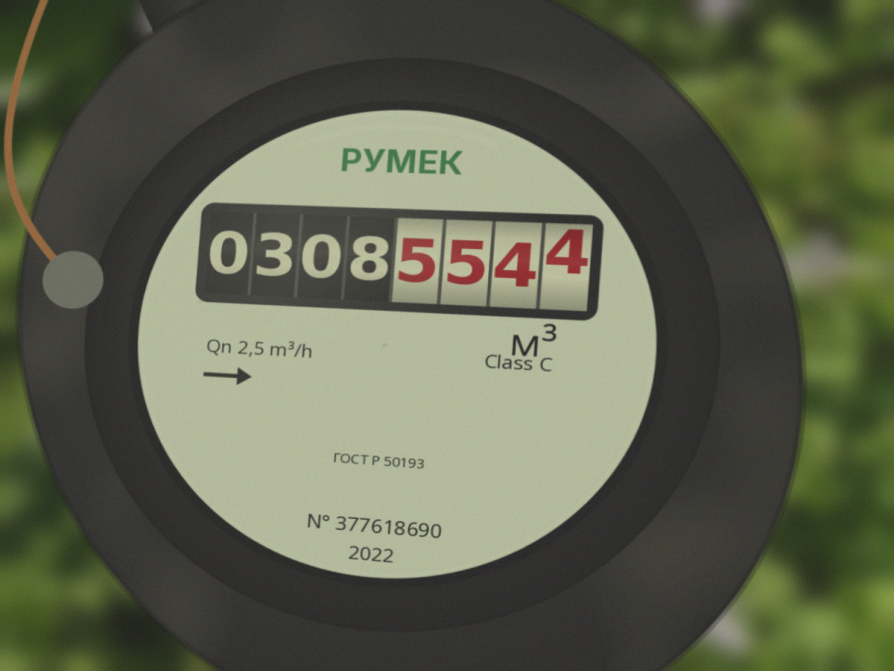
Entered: 308.5544,m³
